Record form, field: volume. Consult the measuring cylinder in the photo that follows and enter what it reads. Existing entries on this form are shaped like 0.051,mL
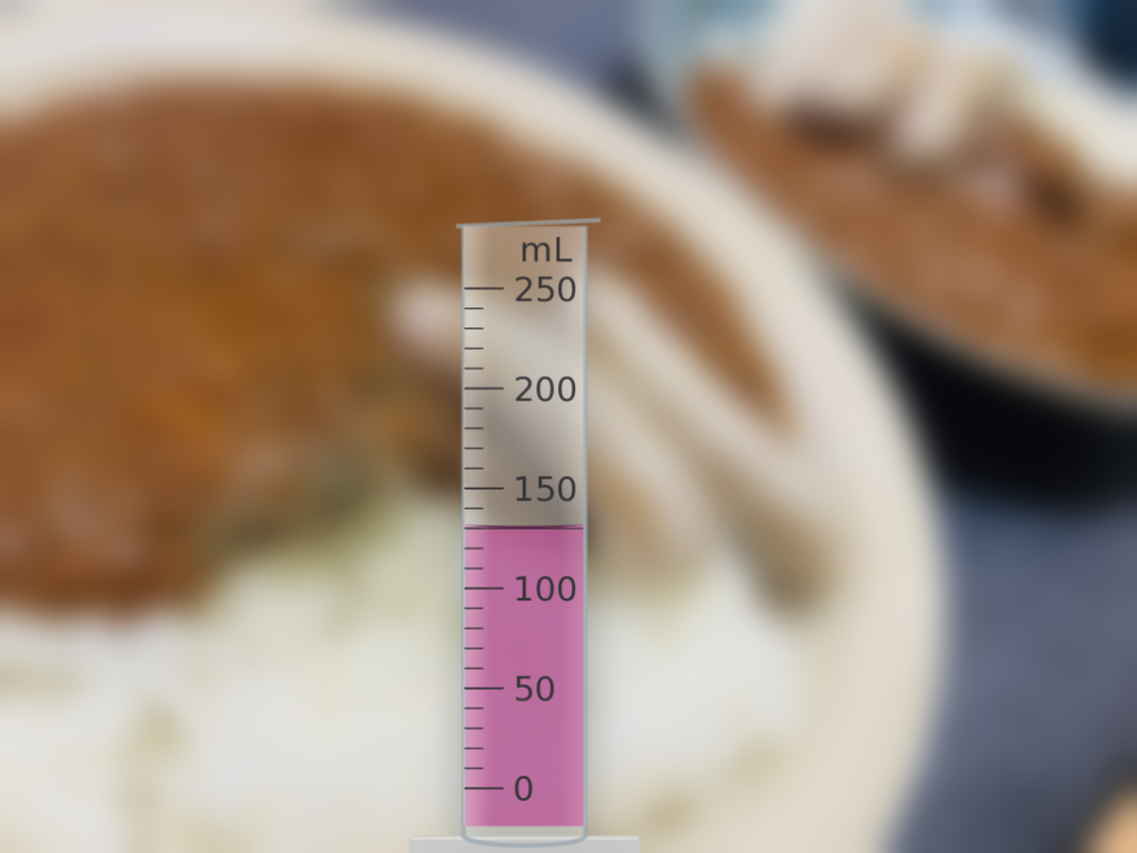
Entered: 130,mL
